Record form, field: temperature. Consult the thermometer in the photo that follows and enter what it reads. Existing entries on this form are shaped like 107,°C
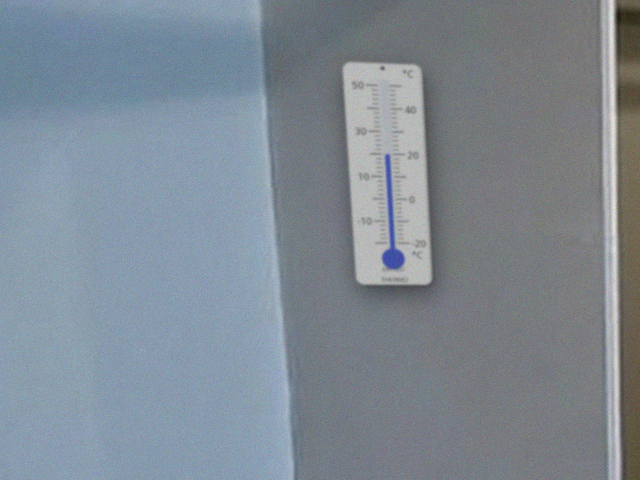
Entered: 20,°C
